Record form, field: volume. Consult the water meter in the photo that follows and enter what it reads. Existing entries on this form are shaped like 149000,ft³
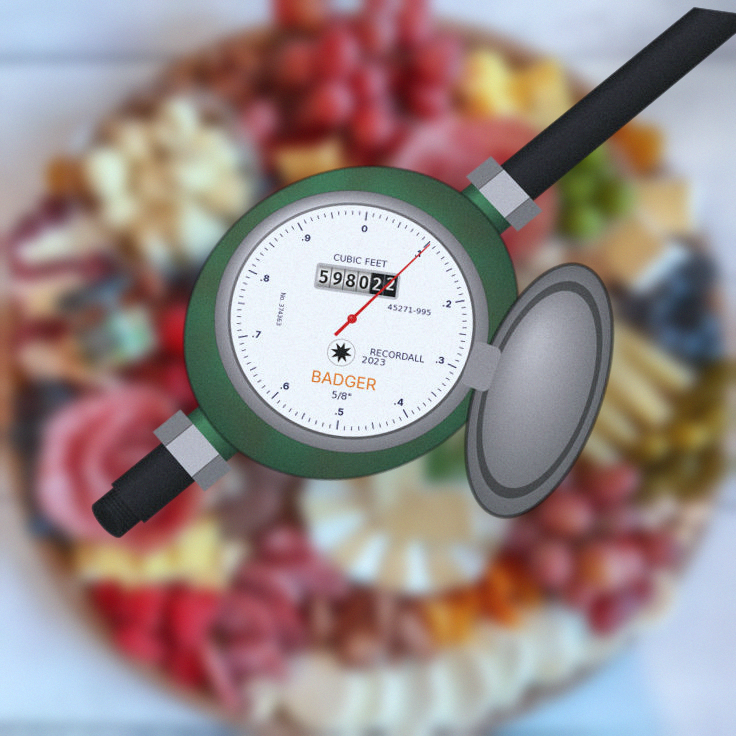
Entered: 598022.10,ft³
